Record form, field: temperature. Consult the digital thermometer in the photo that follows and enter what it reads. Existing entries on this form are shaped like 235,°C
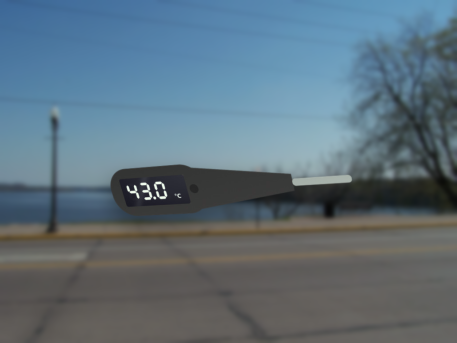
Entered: 43.0,°C
